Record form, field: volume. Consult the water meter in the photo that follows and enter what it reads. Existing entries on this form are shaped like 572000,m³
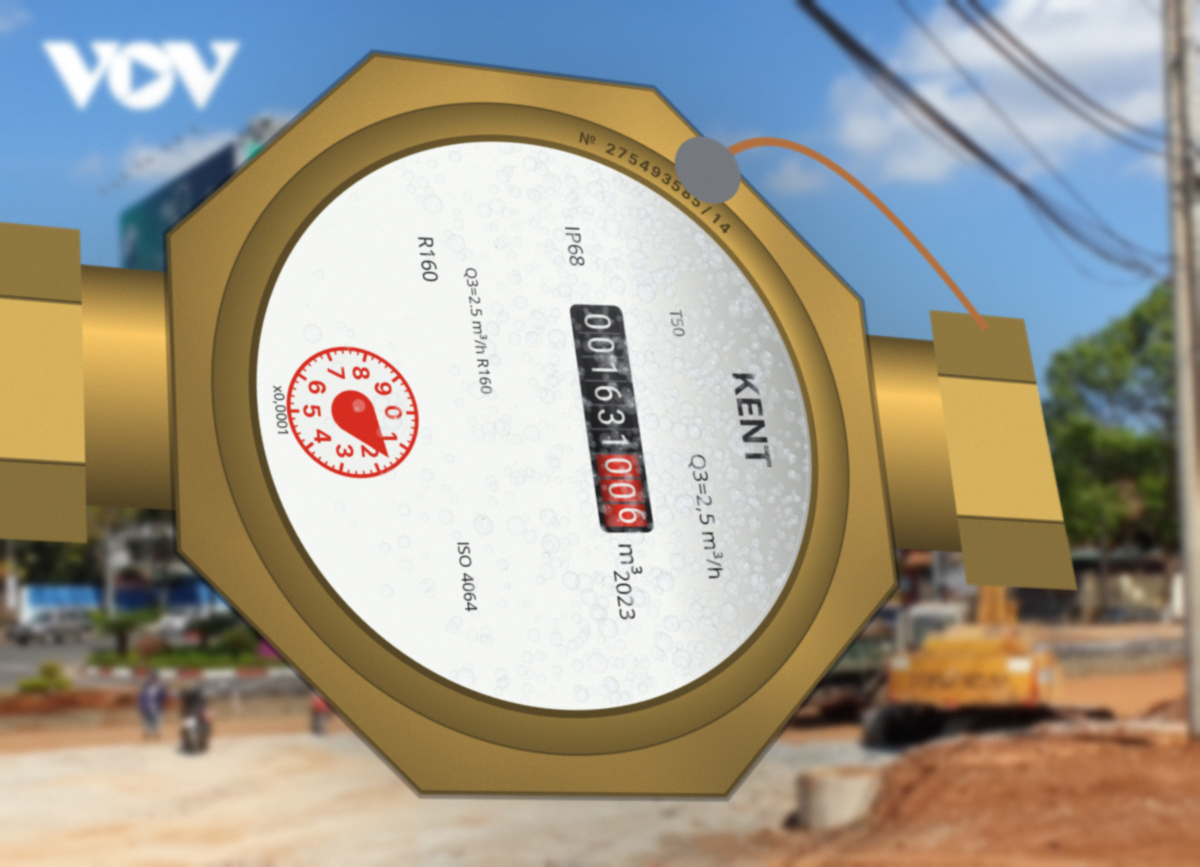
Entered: 1631.0061,m³
